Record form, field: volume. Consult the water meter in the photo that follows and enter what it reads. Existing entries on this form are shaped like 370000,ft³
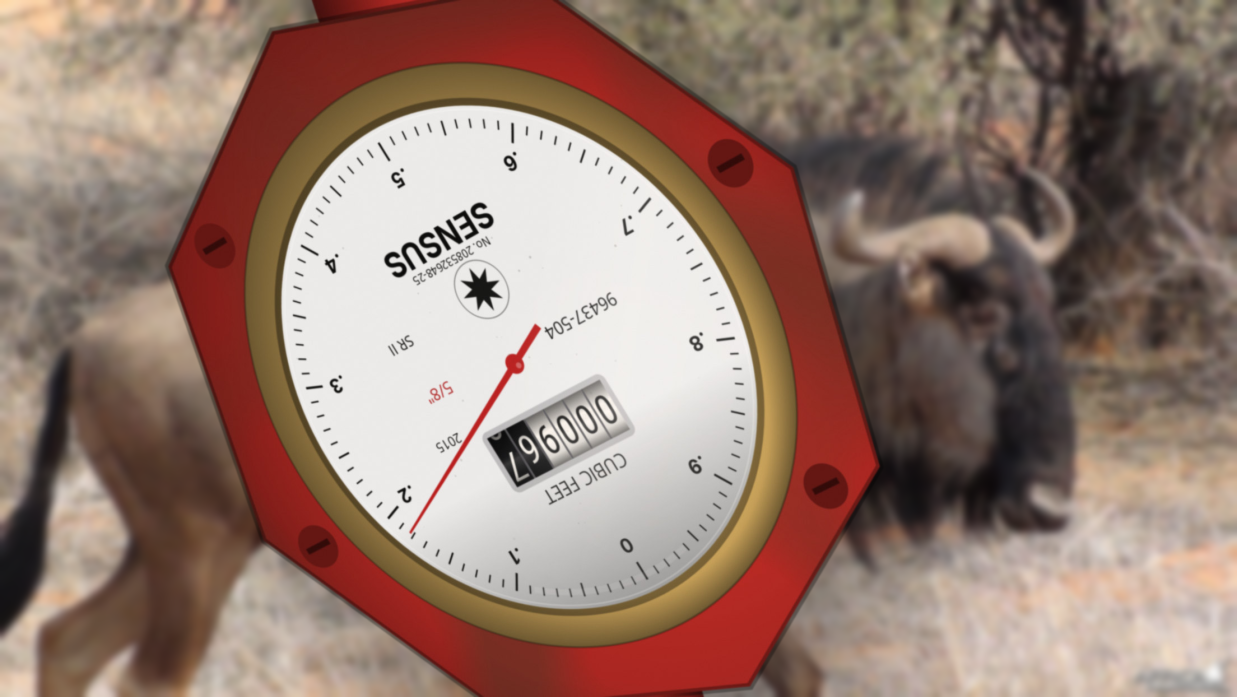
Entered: 967.18,ft³
